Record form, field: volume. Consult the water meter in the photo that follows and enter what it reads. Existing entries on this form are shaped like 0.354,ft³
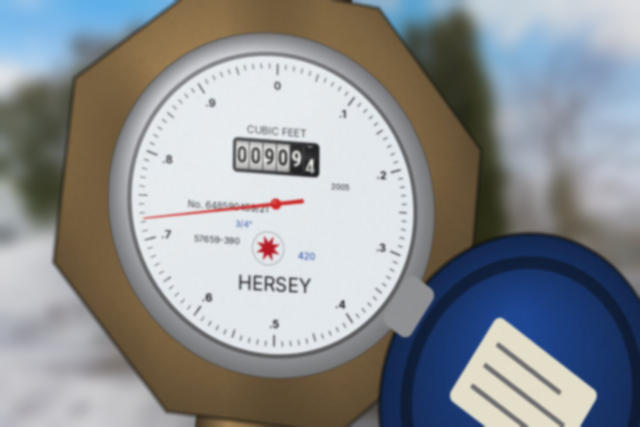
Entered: 9093.72,ft³
